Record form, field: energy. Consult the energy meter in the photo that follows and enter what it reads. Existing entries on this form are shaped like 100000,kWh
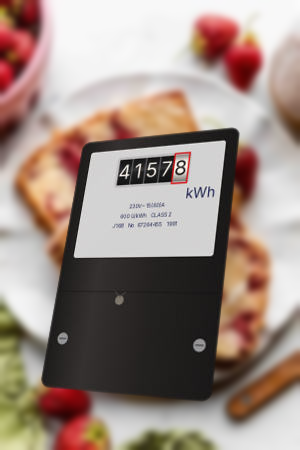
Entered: 4157.8,kWh
